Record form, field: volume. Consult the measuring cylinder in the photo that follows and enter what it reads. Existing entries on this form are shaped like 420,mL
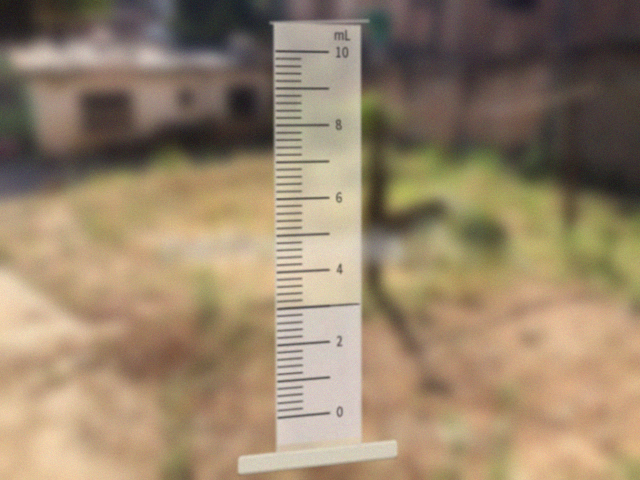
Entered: 3,mL
